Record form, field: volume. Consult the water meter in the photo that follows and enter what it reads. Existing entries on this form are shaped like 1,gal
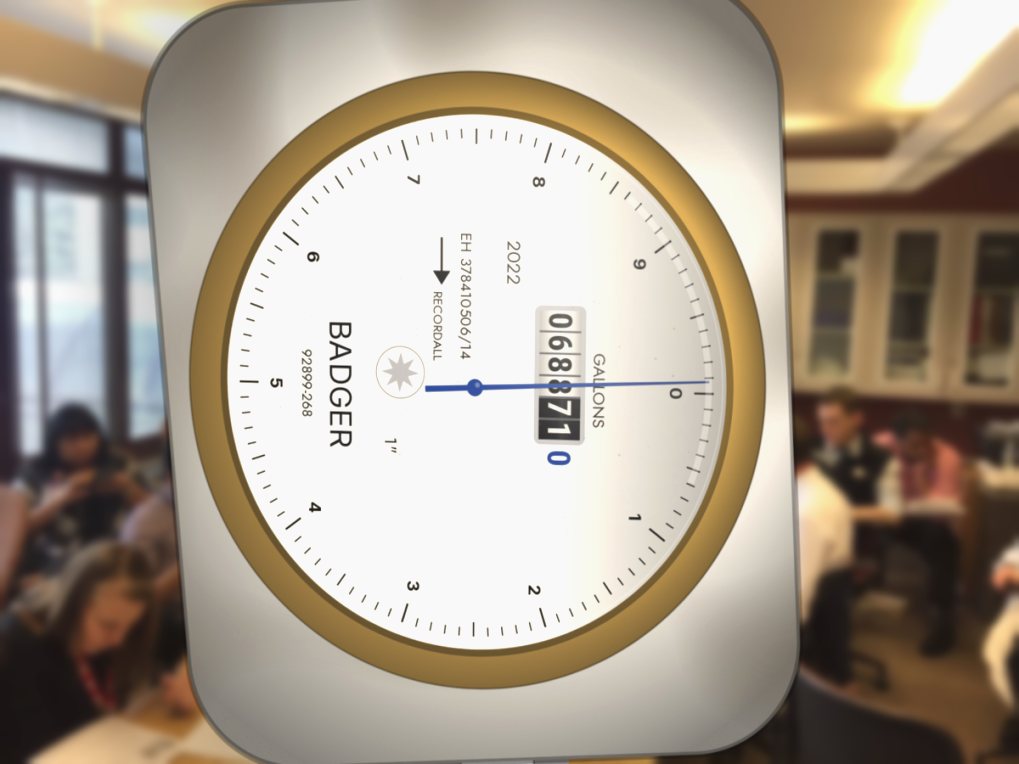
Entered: 688709.9,gal
